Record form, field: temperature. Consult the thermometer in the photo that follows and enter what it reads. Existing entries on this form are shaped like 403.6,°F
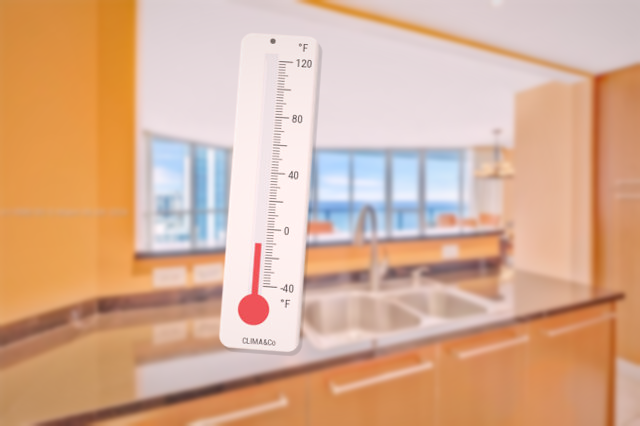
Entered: -10,°F
